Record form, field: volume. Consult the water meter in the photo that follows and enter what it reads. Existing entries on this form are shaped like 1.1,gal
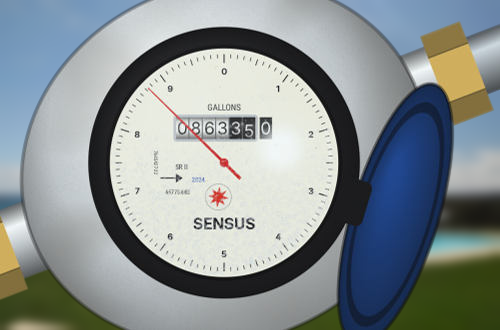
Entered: 863348.7,gal
